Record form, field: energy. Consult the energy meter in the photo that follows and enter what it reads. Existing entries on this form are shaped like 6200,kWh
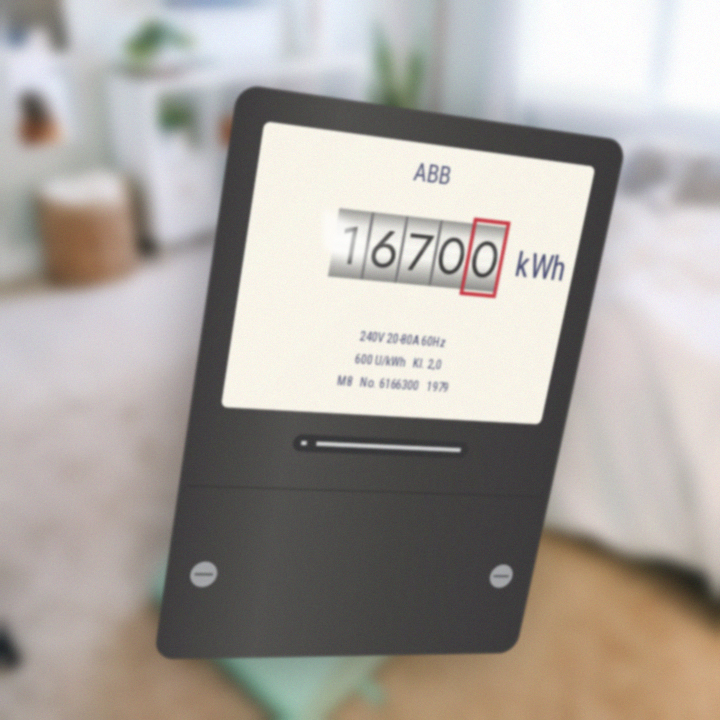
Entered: 1670.0,kWh
